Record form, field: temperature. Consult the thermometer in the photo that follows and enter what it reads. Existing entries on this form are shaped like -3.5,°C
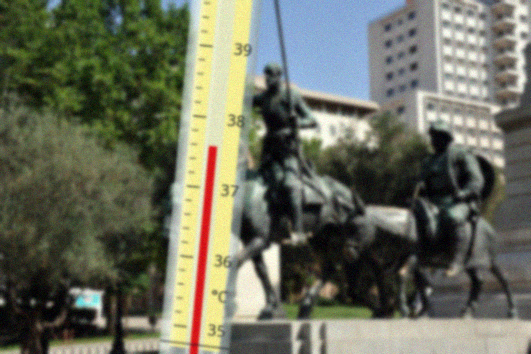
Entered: 37.6,°C
